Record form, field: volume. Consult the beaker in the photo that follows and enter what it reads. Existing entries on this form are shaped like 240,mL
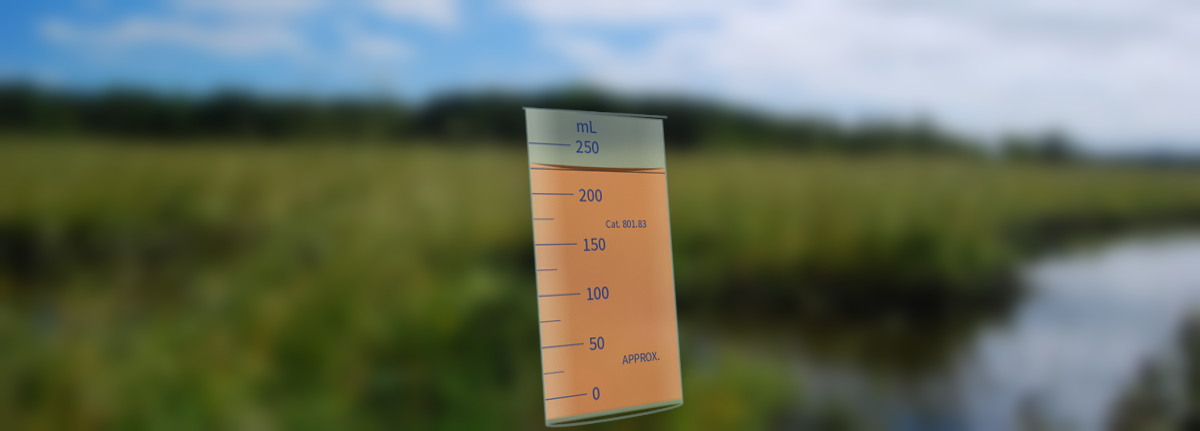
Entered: 225,mL
